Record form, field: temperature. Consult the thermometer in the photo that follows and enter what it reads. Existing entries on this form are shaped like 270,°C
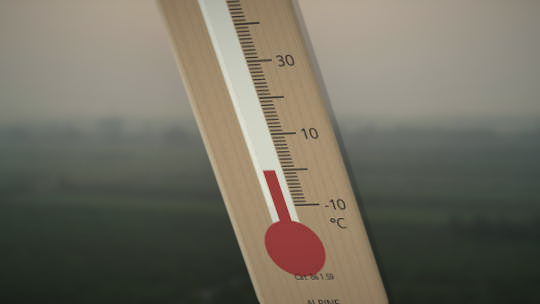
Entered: 0,°C
